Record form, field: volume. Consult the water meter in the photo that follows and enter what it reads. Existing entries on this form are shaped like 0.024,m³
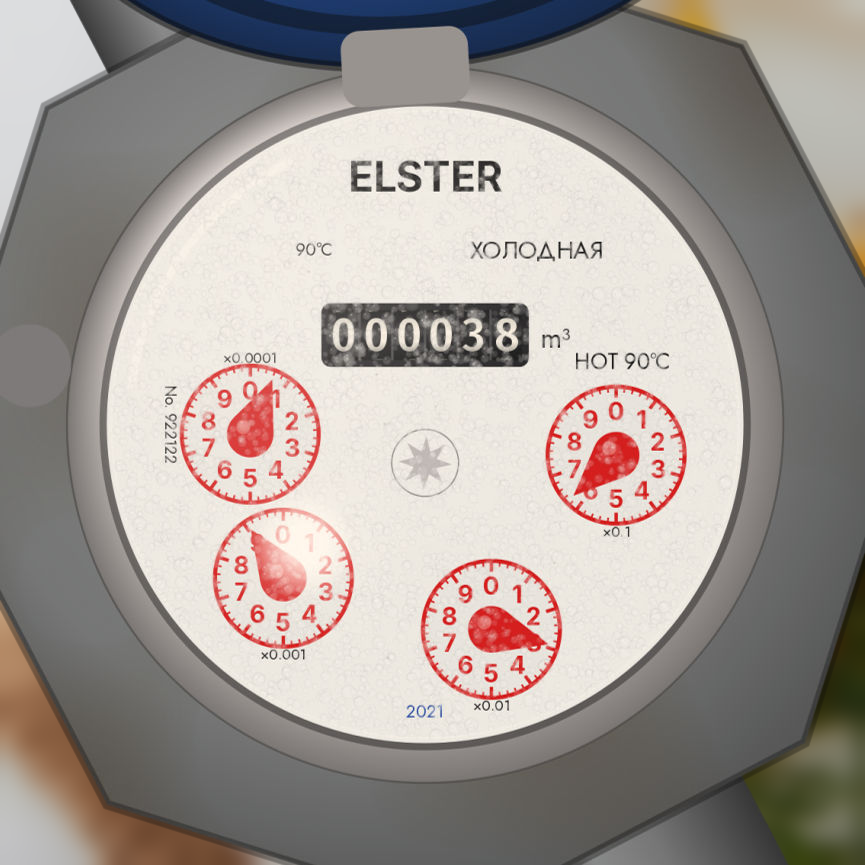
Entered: 38.6290,m³
